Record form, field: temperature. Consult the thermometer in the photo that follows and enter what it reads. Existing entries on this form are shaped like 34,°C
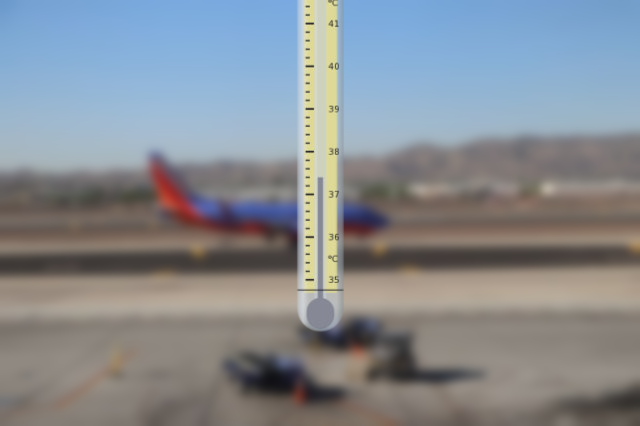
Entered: 37.4,°C
